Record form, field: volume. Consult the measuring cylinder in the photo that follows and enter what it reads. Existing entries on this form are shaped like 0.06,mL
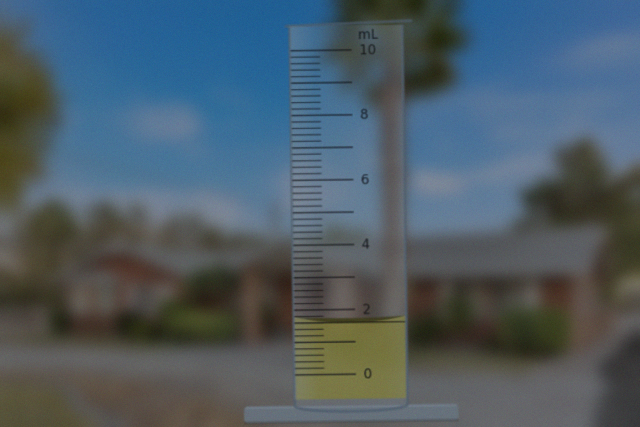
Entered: 1.6,mL
